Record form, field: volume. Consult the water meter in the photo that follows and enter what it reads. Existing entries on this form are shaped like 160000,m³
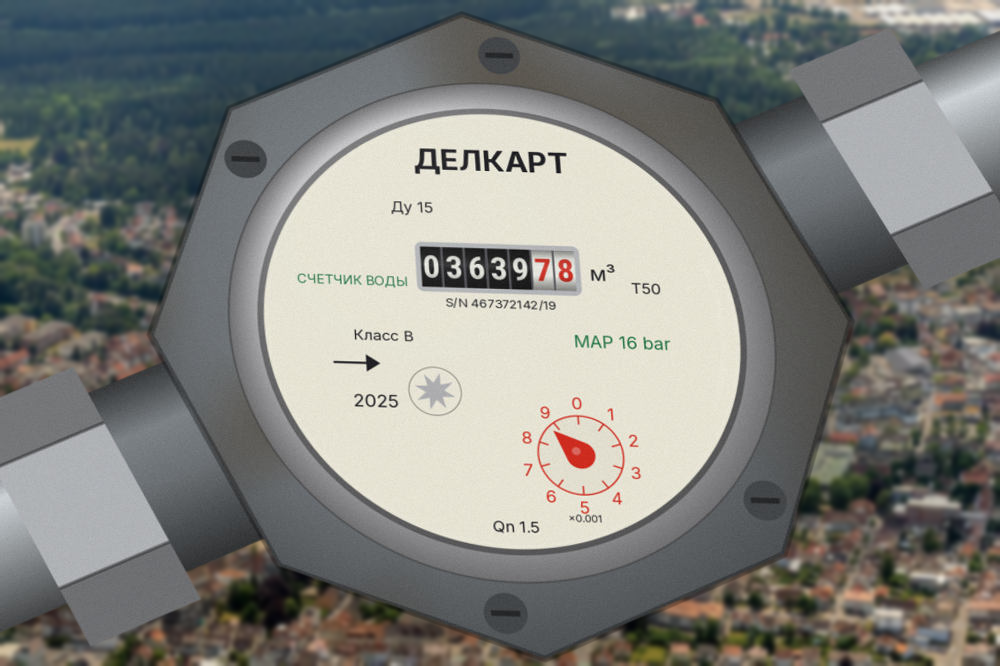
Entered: 3639.788,m³
